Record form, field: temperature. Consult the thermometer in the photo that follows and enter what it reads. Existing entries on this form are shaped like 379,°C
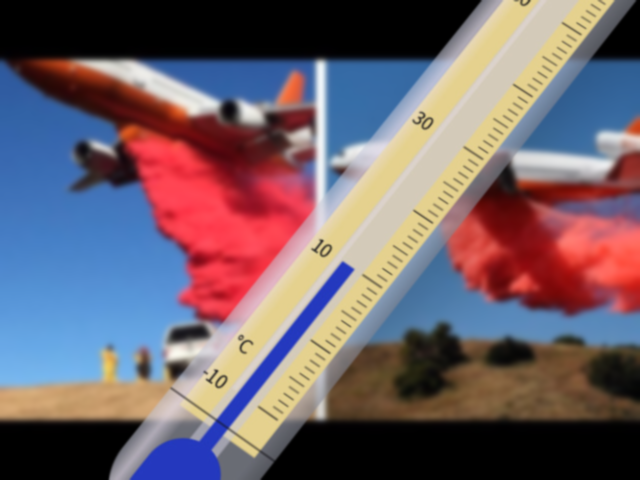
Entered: 10,°C
